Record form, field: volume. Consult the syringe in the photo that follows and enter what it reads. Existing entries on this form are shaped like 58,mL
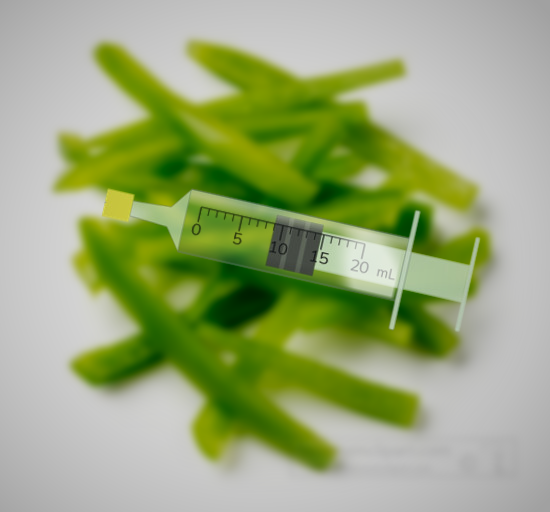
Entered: 9,mL
